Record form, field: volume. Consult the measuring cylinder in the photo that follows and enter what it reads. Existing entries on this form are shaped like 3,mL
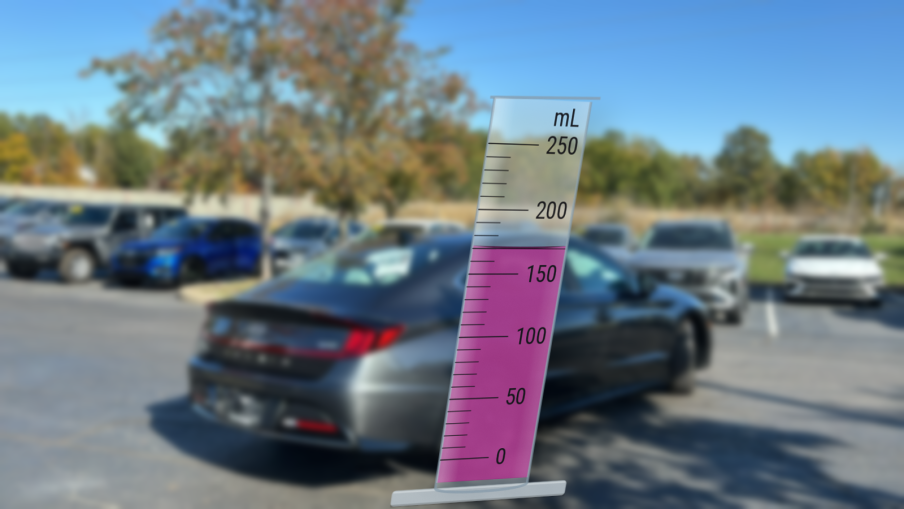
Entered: 170,mL
